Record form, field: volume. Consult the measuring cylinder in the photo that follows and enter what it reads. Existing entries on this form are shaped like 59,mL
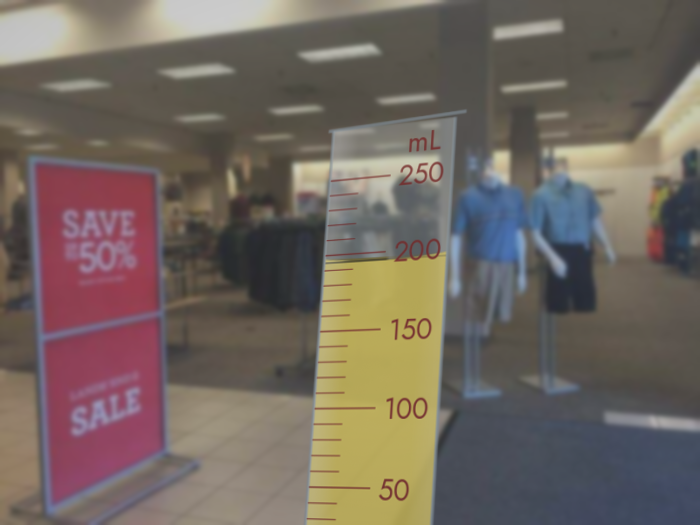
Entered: 195,mL
